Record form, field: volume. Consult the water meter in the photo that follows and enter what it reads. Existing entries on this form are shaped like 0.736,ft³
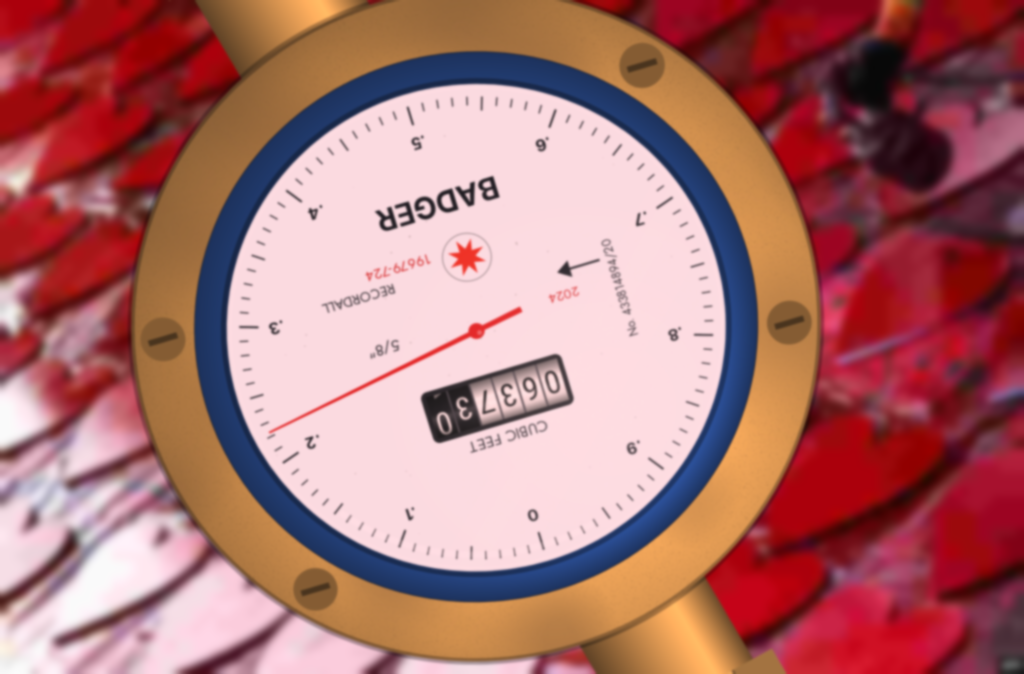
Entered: 63730.22,ft³
